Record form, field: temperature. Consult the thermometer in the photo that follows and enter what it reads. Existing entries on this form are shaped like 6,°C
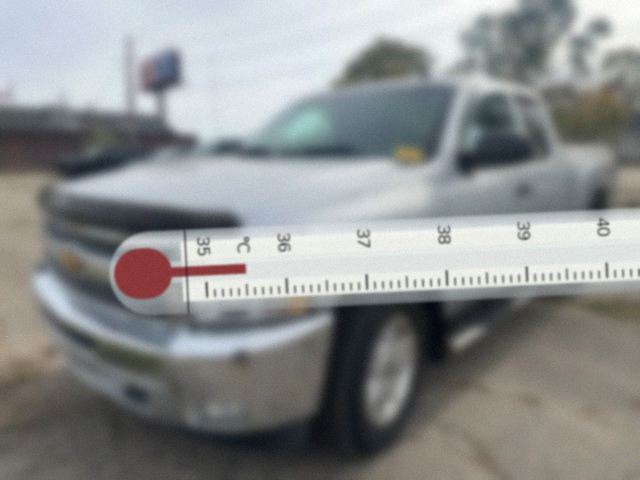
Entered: 35.5,°C
